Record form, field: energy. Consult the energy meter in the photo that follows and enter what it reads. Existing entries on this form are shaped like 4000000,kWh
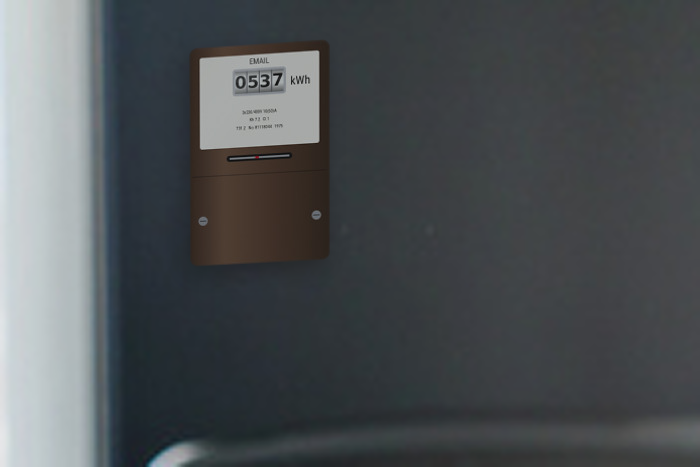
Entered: 537,kWh
